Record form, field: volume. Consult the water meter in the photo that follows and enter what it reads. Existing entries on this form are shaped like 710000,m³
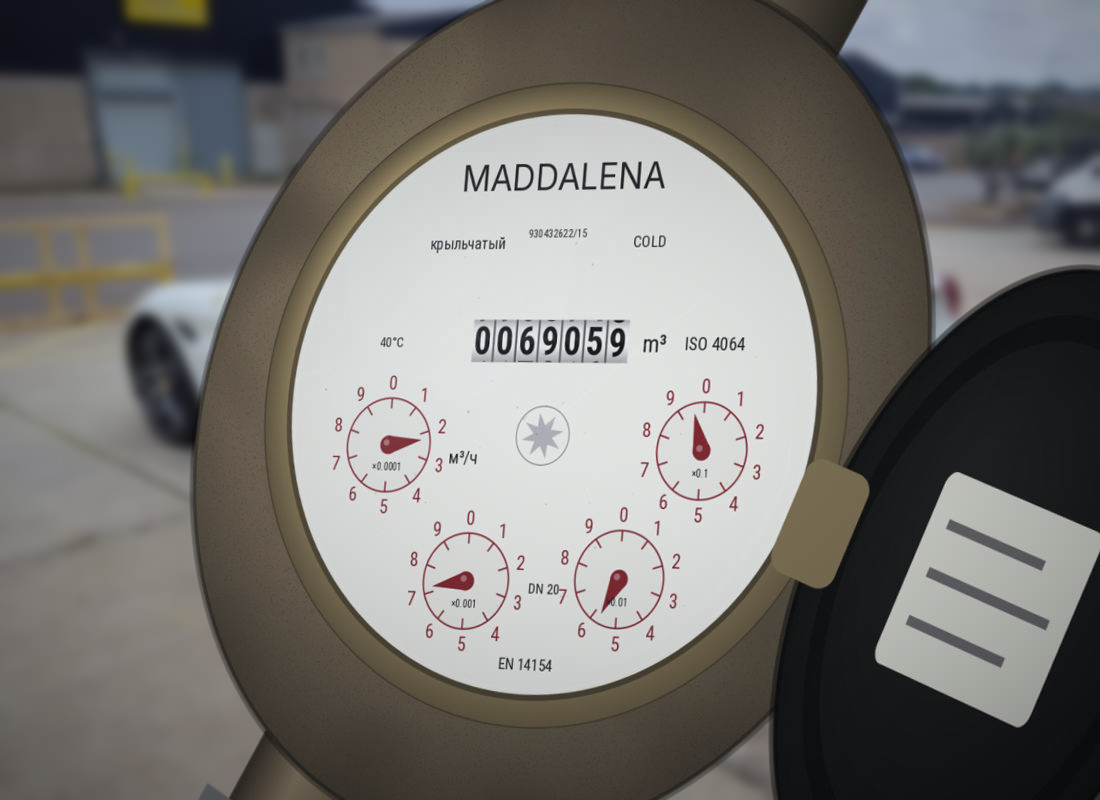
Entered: 69058.9572,m³
